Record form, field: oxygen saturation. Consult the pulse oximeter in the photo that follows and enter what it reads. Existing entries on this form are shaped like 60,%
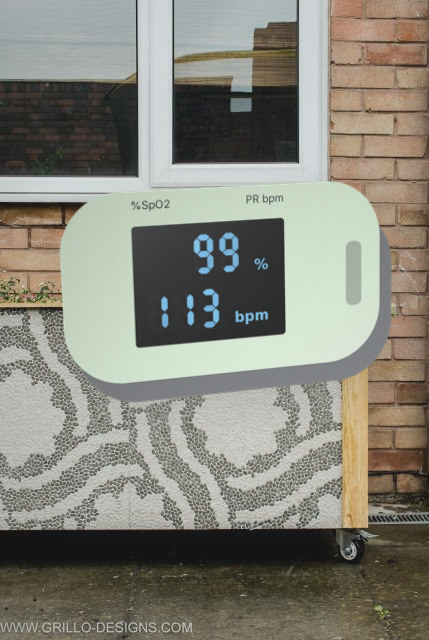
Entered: 99,%
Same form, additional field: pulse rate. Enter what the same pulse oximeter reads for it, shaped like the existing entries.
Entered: 113,bpm
